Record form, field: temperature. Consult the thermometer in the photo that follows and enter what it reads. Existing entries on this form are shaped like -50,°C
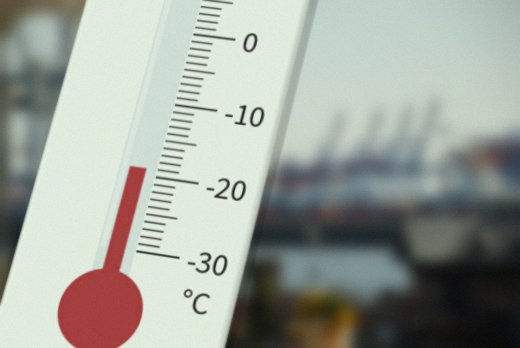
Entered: -19,°C
